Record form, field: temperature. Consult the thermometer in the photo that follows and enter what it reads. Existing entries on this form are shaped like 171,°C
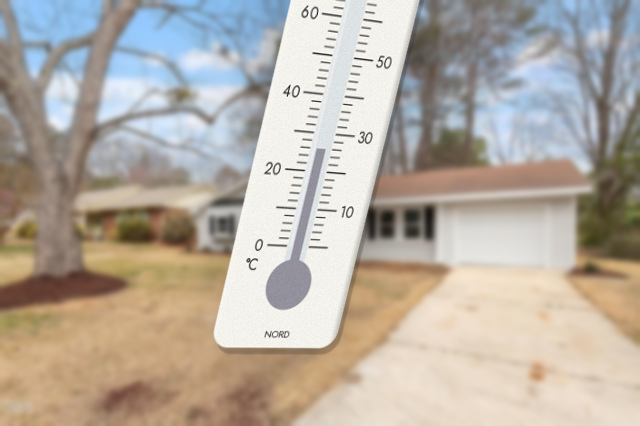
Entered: 26,°C
